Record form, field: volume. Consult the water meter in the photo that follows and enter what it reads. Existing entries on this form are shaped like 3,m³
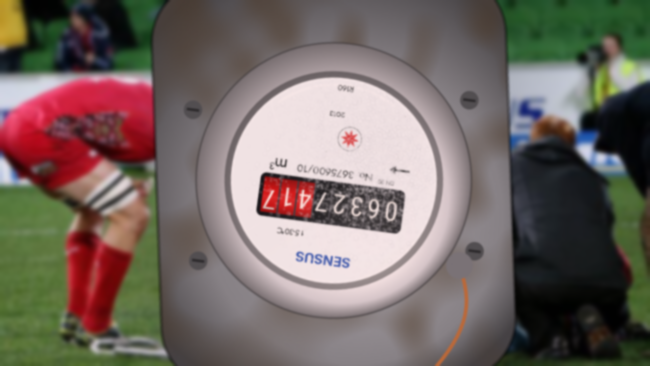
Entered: 6327.417,m³
